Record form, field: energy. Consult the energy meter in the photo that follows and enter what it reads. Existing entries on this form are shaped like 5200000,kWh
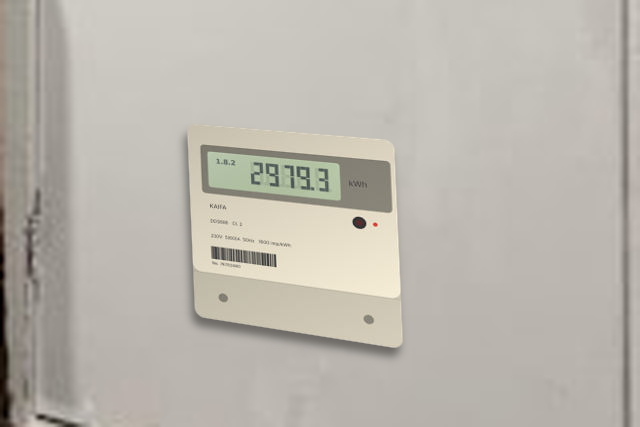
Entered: 2979.3,kWh
